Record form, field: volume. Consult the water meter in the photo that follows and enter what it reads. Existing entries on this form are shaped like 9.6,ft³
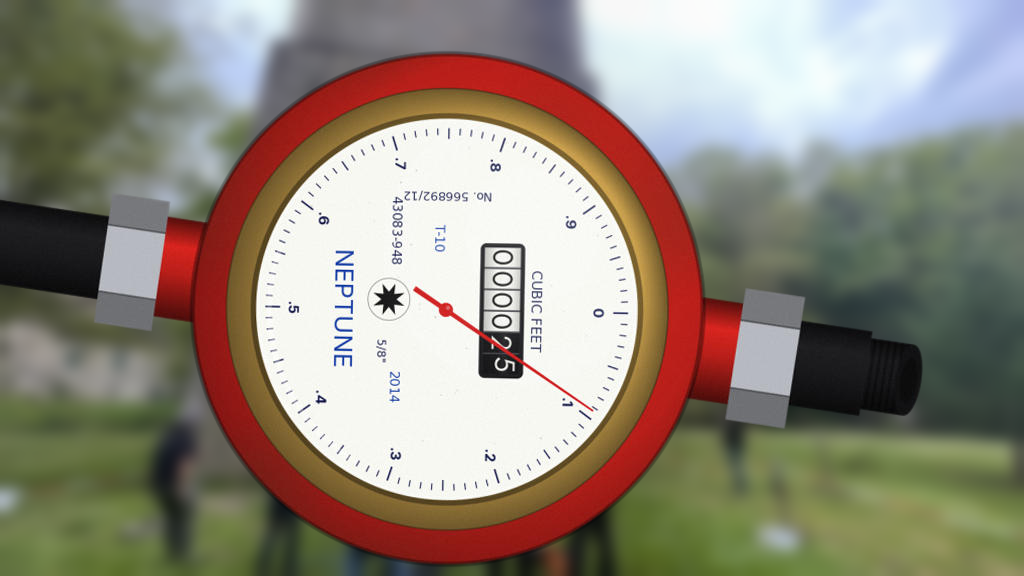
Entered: 25.09,ft³
